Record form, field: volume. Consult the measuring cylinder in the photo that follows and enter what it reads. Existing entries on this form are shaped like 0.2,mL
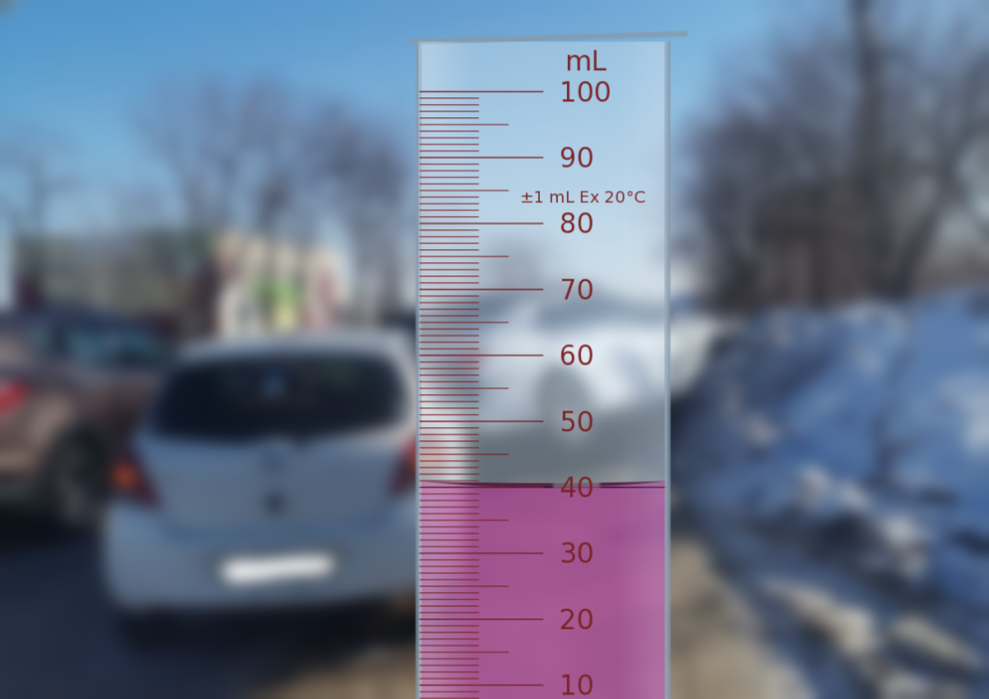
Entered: 40,mL
